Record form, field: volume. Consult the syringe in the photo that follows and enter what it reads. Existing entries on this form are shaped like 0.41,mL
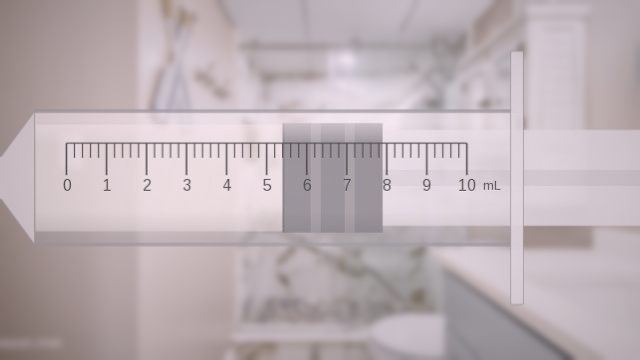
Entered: 5.4,mL
